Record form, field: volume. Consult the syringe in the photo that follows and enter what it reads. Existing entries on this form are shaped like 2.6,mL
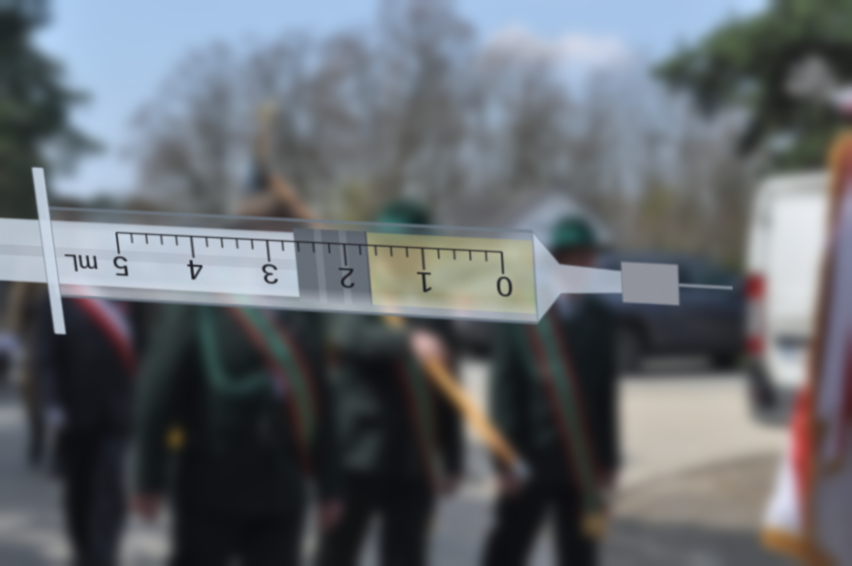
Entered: 1.7,mL
